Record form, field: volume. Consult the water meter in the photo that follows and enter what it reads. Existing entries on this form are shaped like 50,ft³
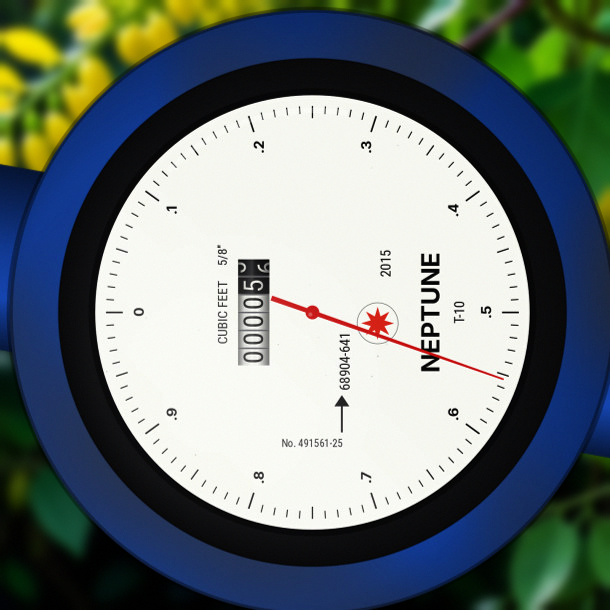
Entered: 55.55,ft³
